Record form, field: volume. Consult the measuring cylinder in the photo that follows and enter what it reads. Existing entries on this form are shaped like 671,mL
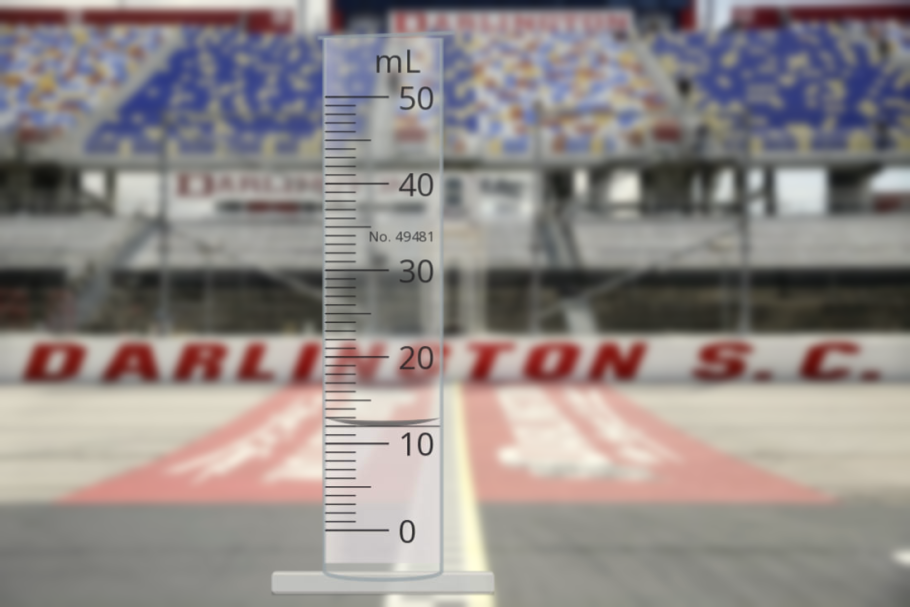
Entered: 12,mL
